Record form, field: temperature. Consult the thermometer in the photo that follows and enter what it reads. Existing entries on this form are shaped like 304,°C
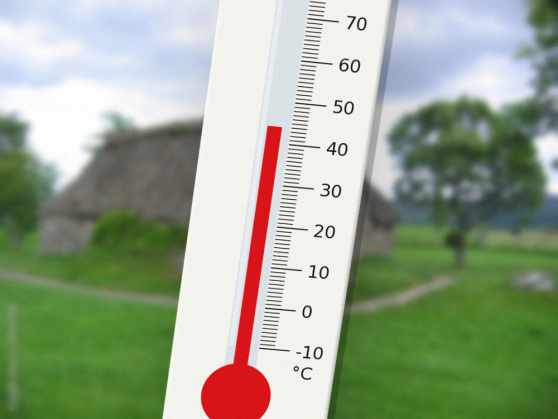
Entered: 44,°C
